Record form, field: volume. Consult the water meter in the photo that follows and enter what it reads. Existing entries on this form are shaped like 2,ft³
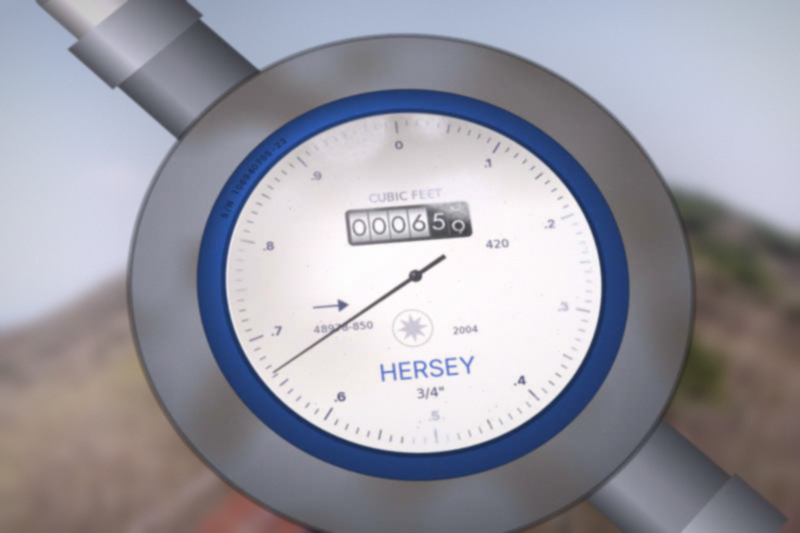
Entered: 658.66,ft³
